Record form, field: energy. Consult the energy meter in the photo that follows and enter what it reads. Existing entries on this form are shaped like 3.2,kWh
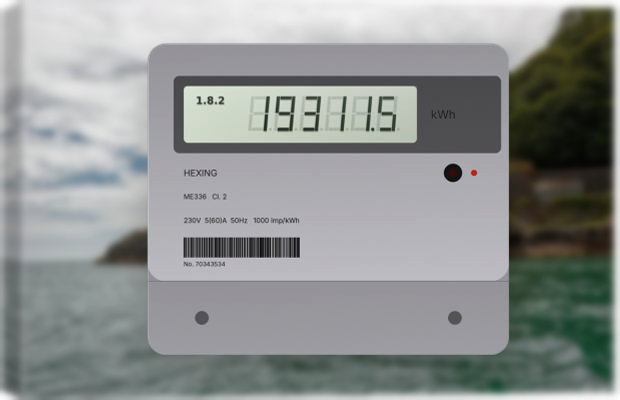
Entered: 19311.5,kWh
